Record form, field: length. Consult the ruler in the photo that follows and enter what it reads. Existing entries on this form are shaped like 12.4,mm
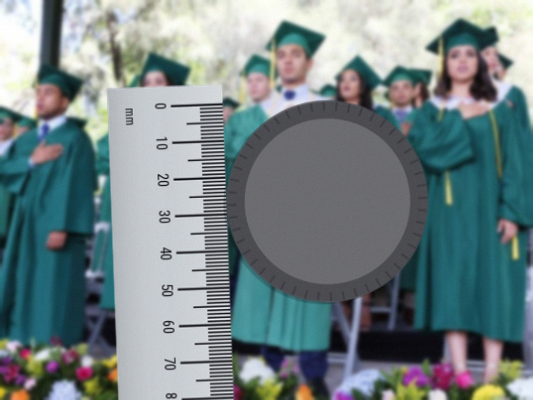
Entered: 55,mm
